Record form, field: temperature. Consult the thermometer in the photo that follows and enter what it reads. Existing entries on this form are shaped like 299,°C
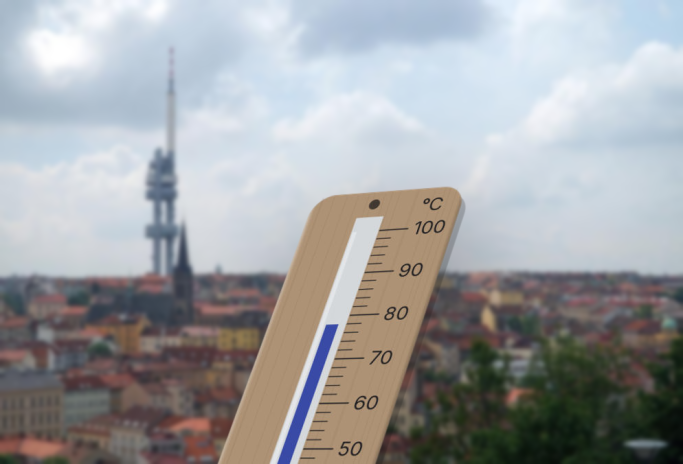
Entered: 78,°C
